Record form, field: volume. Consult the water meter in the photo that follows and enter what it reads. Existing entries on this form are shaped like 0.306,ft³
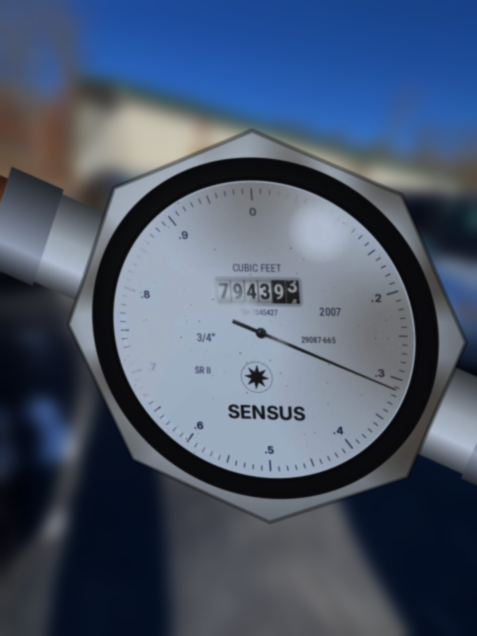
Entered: 794393.31,ft³
